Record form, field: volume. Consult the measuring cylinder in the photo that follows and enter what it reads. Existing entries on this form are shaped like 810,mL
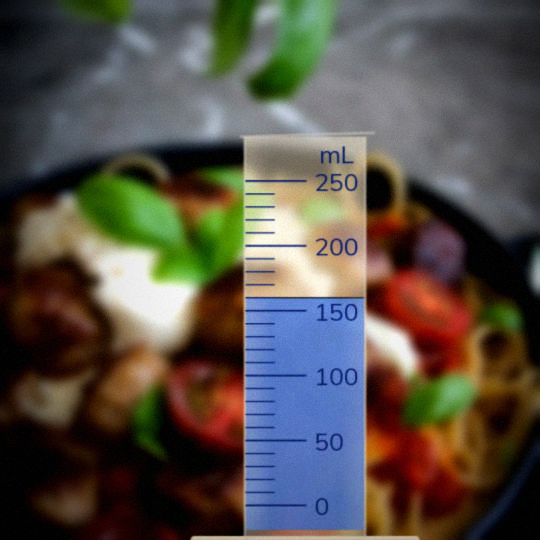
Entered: 160,mL
